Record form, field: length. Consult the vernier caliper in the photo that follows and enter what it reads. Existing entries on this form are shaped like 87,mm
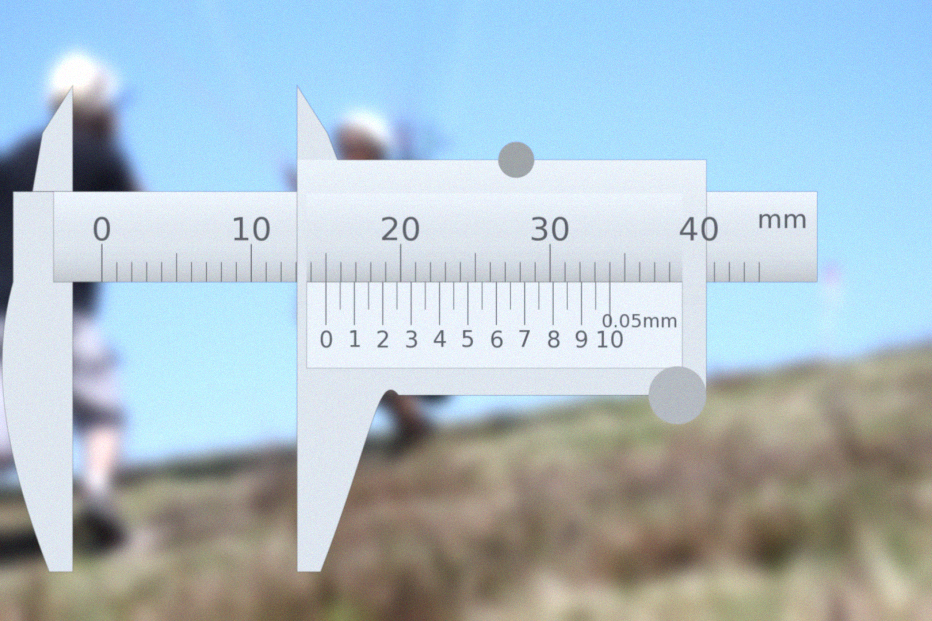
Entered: 15.0,mm
